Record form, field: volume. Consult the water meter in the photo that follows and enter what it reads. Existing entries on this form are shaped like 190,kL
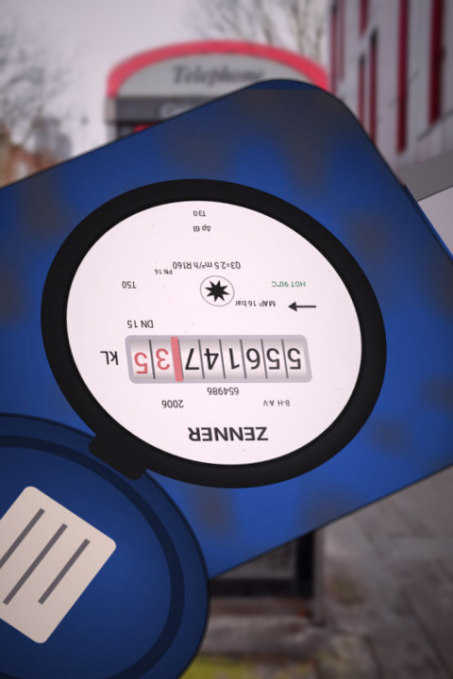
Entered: 556147.35,kL
